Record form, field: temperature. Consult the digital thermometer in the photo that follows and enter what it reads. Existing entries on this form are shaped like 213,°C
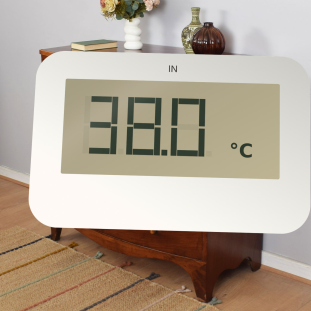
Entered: 38.0,°C
